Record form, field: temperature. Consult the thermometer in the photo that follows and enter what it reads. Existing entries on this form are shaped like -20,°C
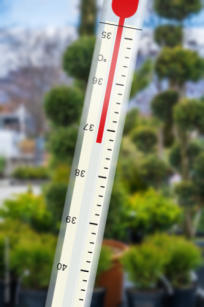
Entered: 37.3,°C
